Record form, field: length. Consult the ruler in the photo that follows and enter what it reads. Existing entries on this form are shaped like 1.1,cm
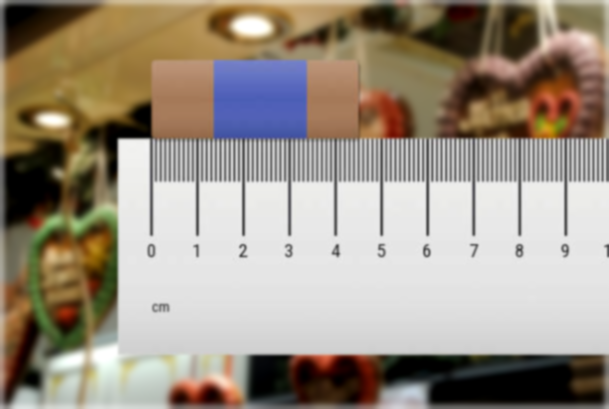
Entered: 4.5,cm
